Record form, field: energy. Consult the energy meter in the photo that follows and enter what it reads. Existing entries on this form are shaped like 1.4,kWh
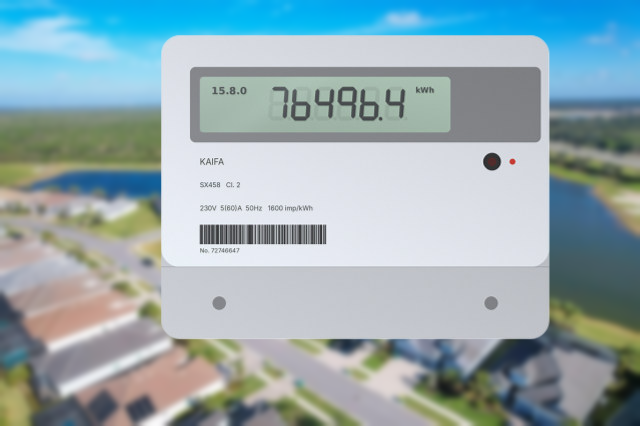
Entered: 76496.4,kWh
